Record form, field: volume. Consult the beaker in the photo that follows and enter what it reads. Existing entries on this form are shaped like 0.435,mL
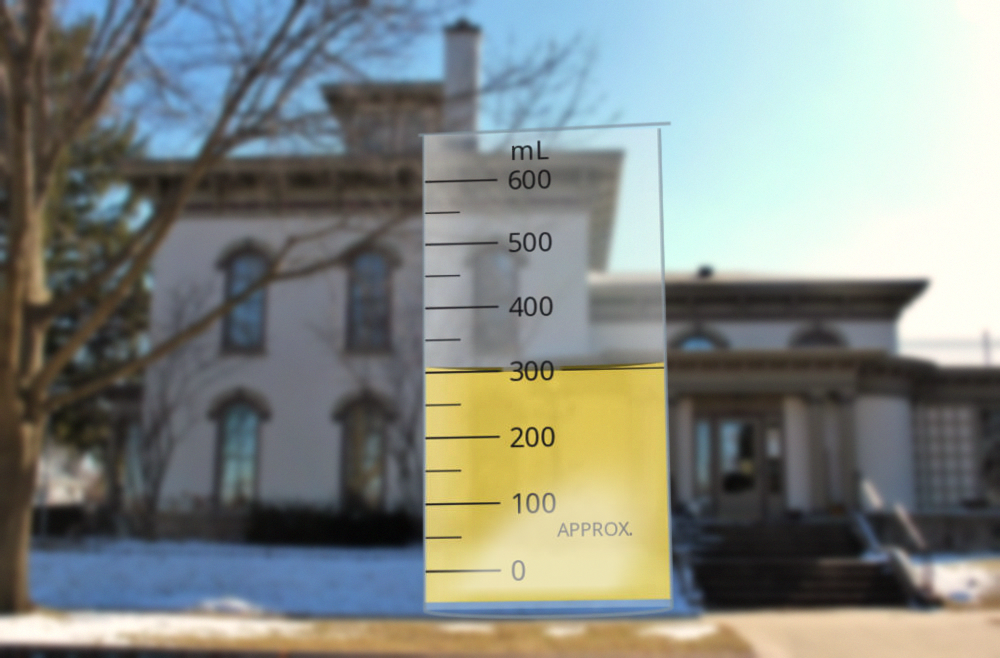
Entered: 300,mL
